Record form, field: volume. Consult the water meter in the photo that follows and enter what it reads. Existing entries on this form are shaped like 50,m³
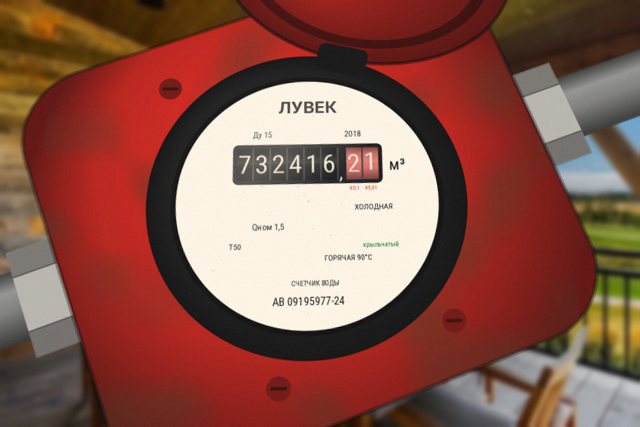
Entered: 732416.21,m³
